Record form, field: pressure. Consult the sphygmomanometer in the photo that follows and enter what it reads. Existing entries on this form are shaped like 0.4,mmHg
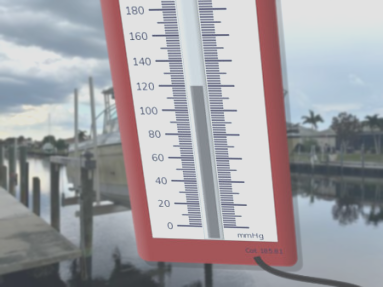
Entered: 120,mmHg
